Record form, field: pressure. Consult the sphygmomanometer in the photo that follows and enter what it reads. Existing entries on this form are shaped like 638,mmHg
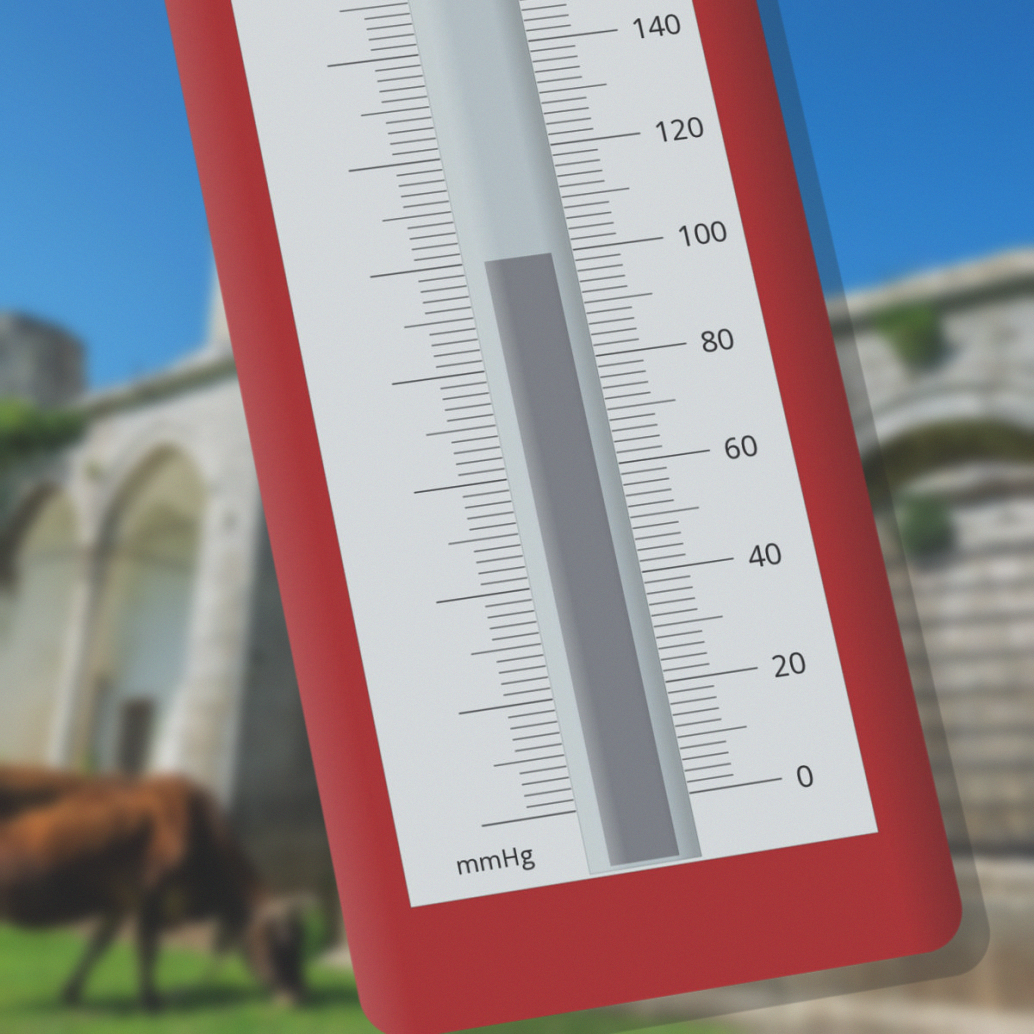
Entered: 100,mmHg
